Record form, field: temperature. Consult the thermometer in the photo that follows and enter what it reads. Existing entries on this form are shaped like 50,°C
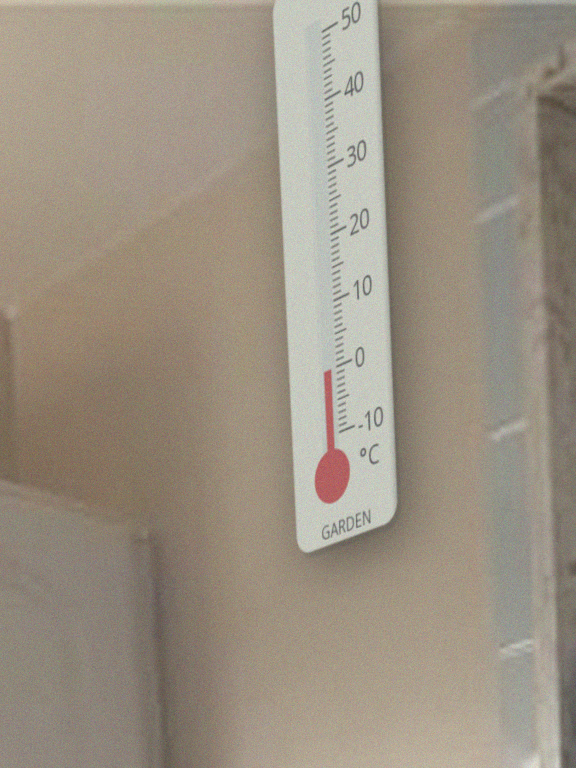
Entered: 0,°C
